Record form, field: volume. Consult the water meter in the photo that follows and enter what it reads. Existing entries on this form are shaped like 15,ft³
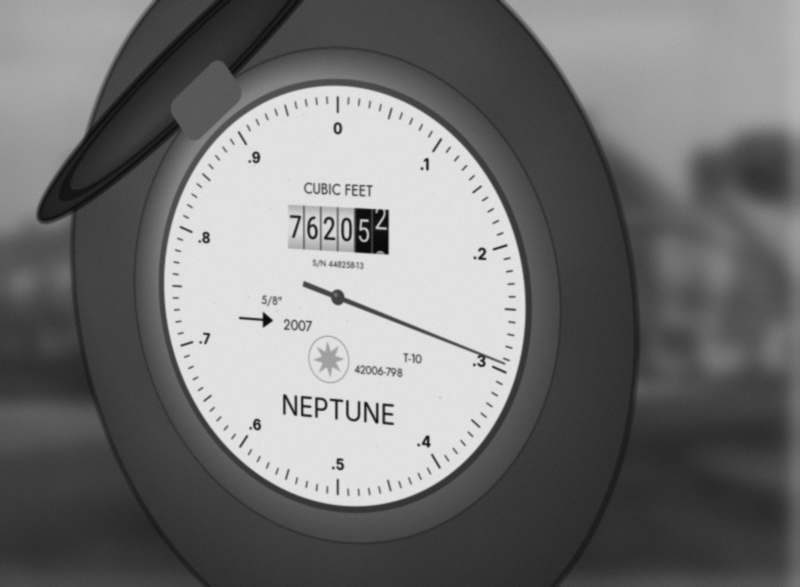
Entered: 762052.29,ft³
